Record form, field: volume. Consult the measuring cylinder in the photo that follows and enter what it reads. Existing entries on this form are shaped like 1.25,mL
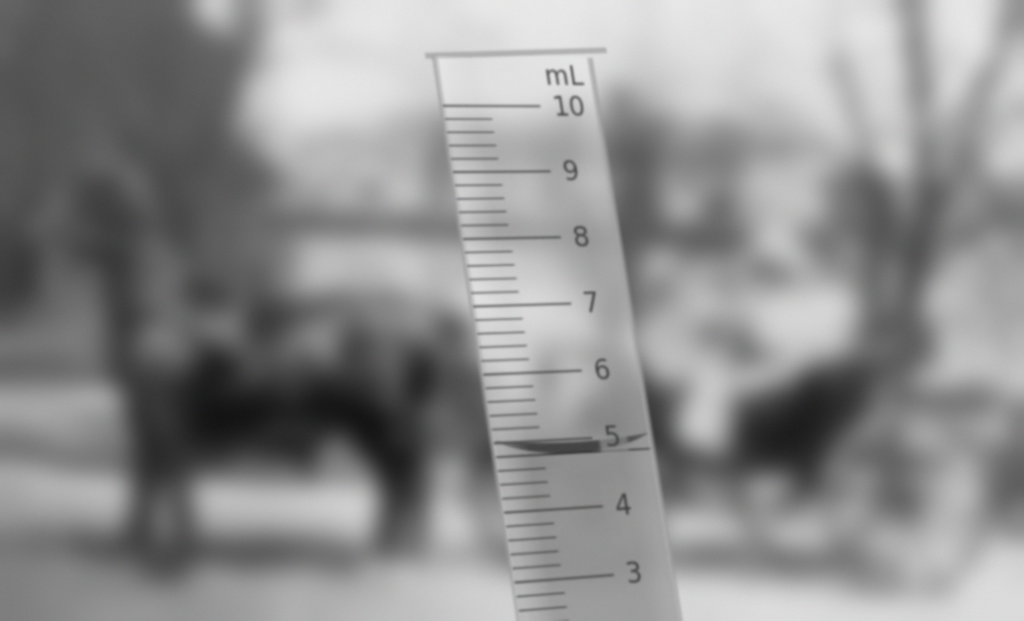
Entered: 4.8,mL
